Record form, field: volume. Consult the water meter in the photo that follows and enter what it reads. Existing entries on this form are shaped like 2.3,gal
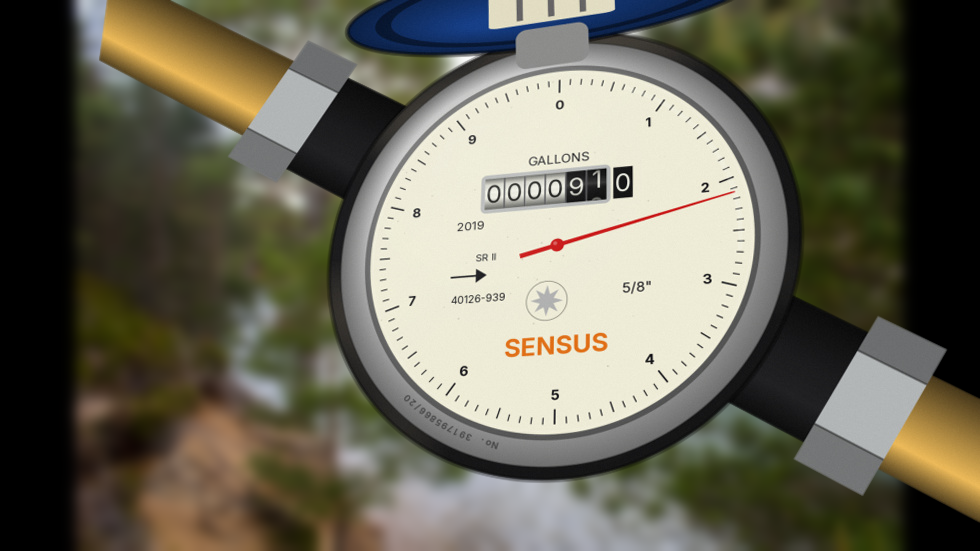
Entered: 912.1,gal
